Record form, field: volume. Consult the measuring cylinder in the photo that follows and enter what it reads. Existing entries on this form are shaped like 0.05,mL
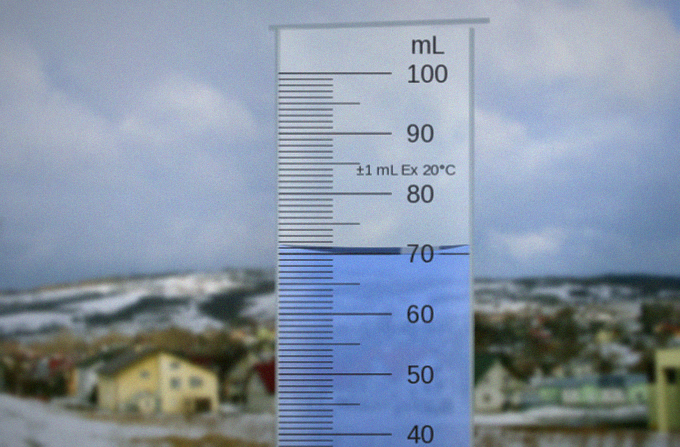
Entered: 70,mL
